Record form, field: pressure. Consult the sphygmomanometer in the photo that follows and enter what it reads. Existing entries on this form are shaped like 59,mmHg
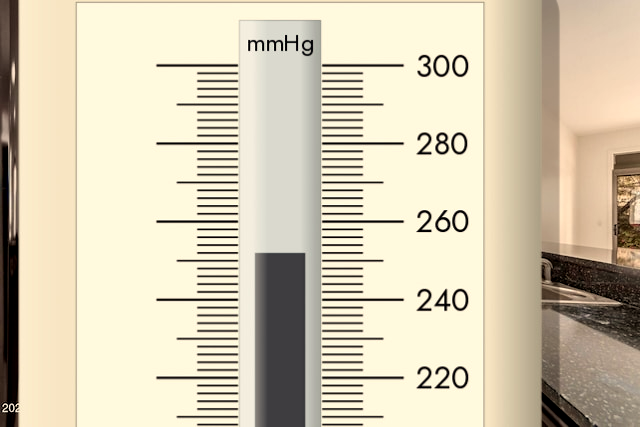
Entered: 252,mmHg
